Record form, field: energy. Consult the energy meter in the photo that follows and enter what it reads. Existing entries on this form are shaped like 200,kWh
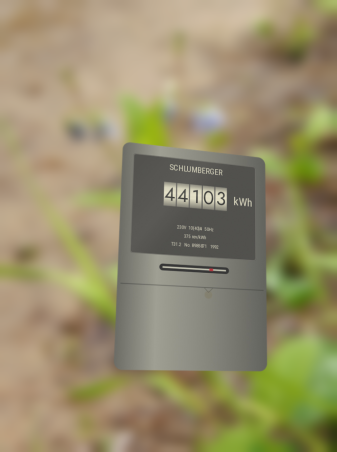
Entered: 44103,kWh
